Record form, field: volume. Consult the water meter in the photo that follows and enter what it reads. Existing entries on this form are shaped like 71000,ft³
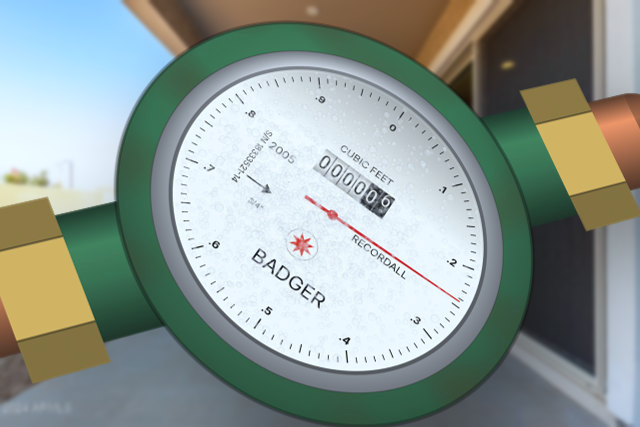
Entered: 6.24,ft³
